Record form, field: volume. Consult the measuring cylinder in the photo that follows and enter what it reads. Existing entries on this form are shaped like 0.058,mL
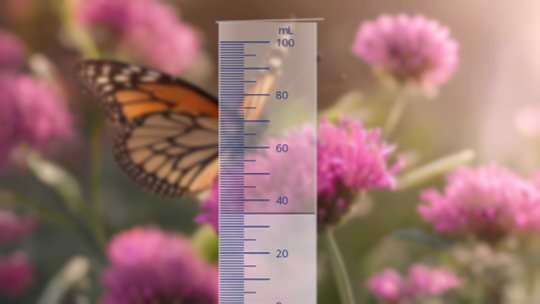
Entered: 35,mL
